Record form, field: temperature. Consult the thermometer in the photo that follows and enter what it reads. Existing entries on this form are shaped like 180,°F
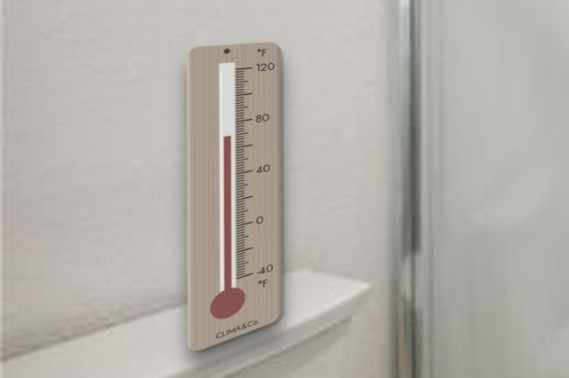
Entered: 70,°F
